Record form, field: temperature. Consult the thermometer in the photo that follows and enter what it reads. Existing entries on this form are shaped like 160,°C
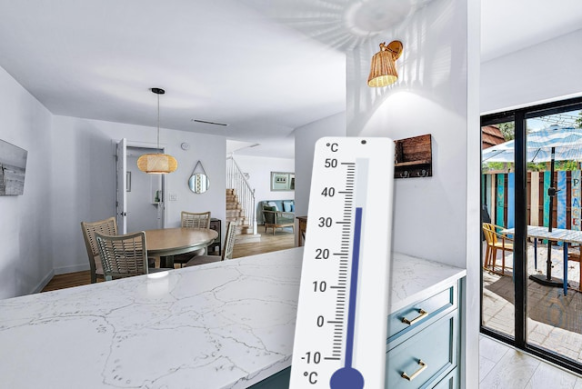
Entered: 35,°C
